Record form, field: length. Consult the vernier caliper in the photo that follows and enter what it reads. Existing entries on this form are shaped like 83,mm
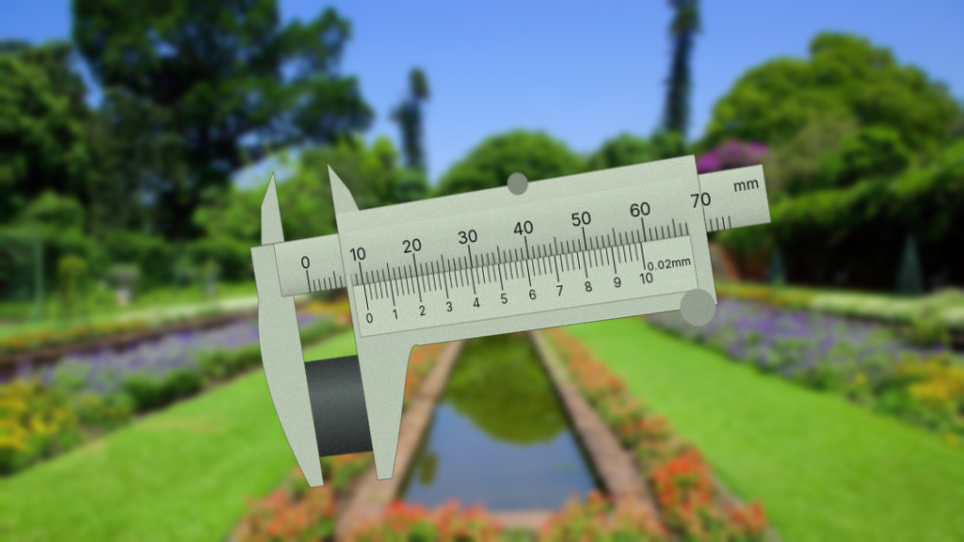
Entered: 10.2,mm
